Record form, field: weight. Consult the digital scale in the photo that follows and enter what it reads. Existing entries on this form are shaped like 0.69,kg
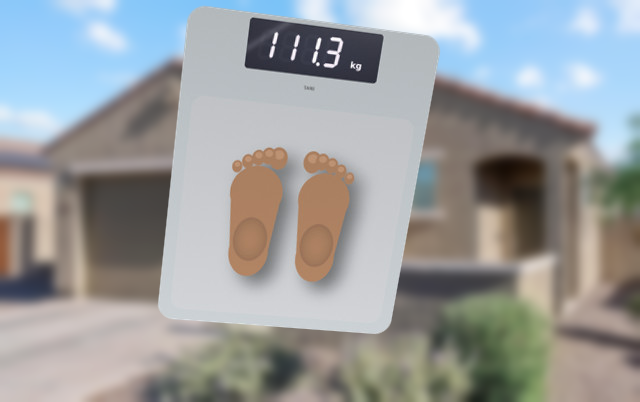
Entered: 111.3,kg
